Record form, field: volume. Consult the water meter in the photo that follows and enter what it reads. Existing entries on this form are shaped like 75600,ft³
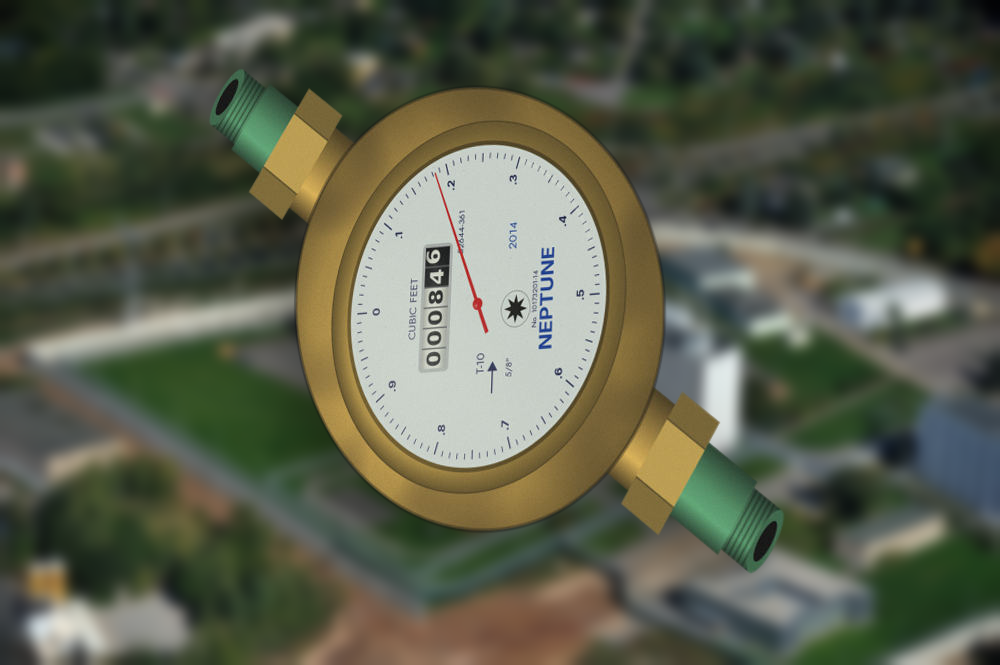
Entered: 846.18,ft³
